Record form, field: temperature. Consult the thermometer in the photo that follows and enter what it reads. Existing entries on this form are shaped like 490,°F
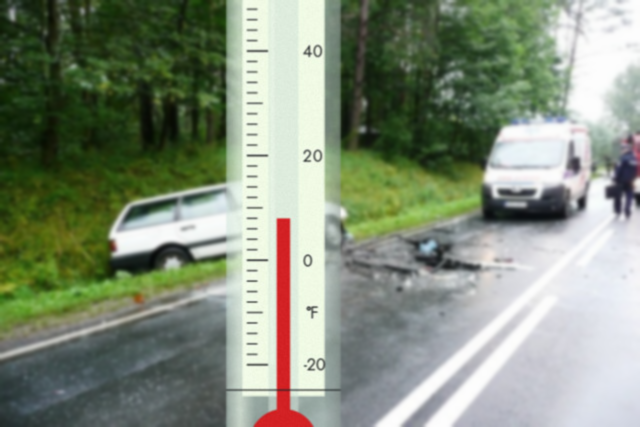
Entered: 8,°F
